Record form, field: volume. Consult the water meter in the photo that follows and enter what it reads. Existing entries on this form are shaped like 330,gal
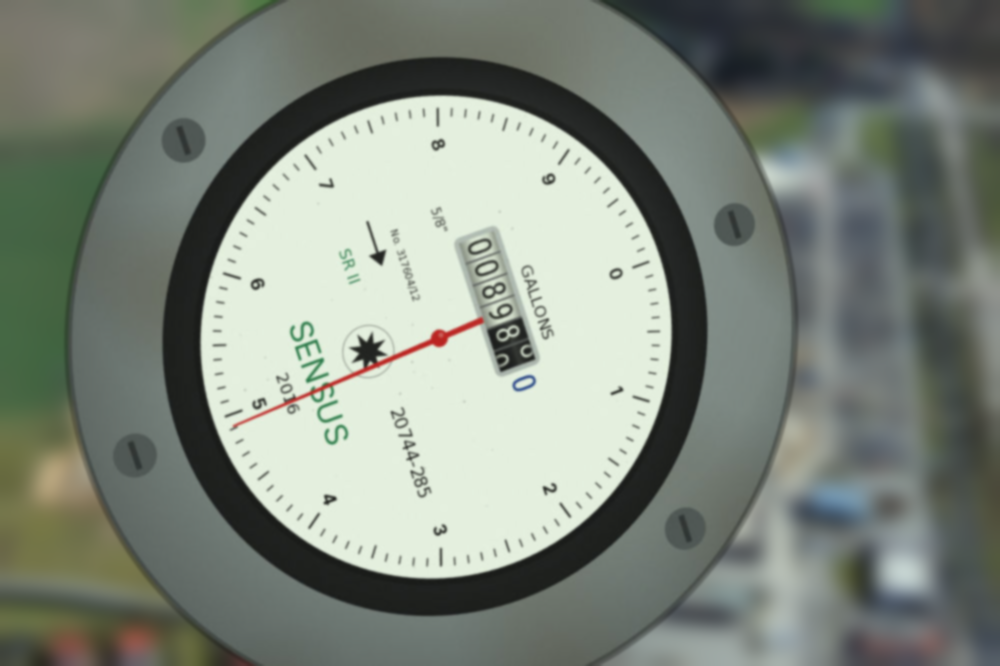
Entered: 89884.9,gal
